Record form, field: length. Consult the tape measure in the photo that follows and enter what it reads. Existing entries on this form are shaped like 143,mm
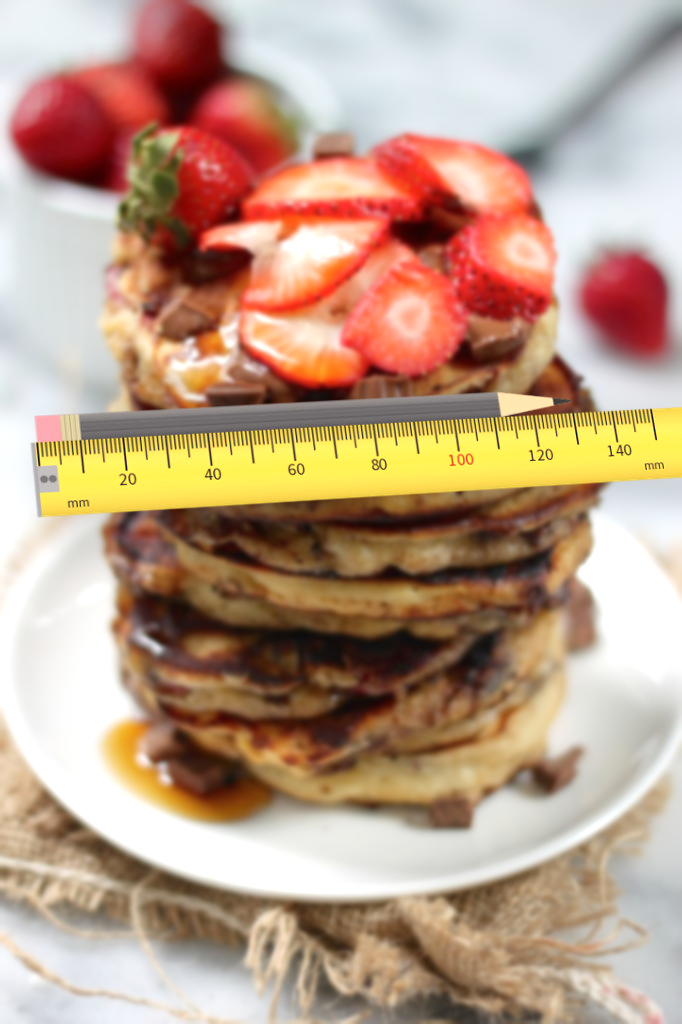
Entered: 130,mm
